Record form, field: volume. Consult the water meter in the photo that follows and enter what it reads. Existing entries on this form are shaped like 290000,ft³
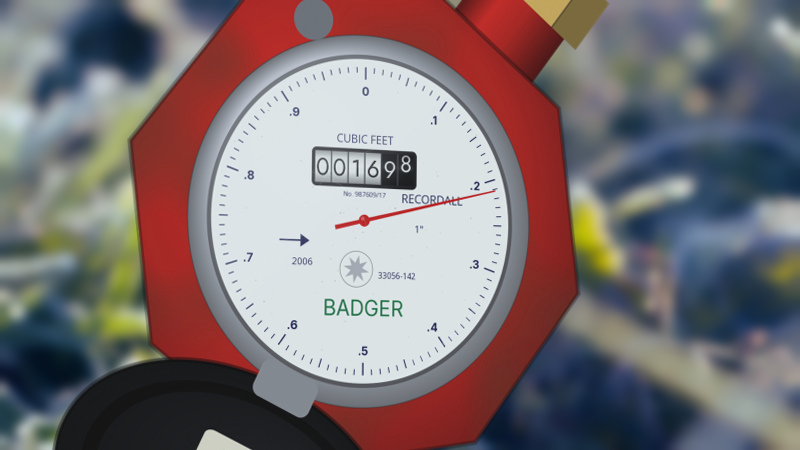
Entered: 1698.21,ft³
